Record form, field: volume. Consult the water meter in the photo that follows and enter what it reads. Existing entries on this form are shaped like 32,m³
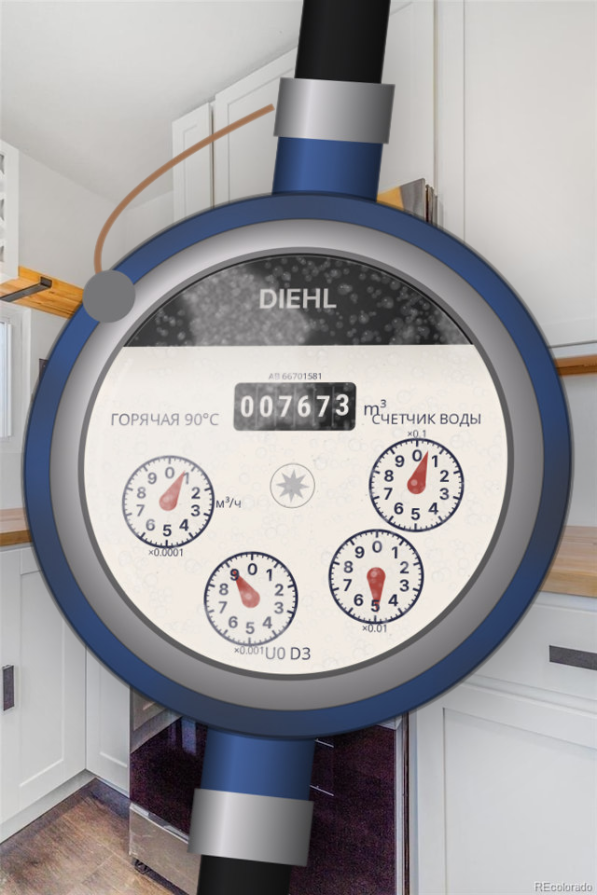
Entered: 7673.0490,m³
